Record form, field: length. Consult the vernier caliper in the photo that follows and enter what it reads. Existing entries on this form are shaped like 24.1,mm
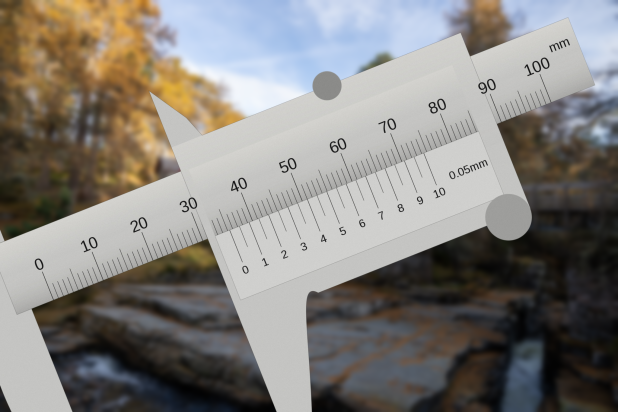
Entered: 35.4,mm
